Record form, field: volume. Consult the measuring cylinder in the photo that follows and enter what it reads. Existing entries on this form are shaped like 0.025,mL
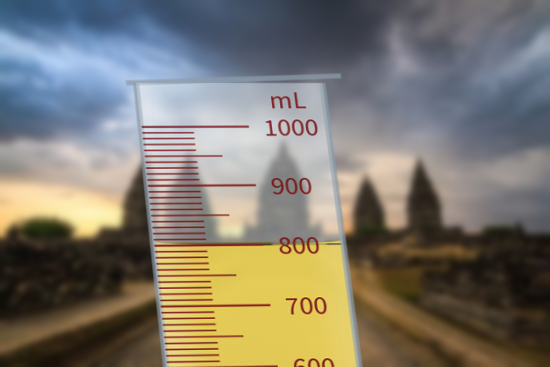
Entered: 800,mL
